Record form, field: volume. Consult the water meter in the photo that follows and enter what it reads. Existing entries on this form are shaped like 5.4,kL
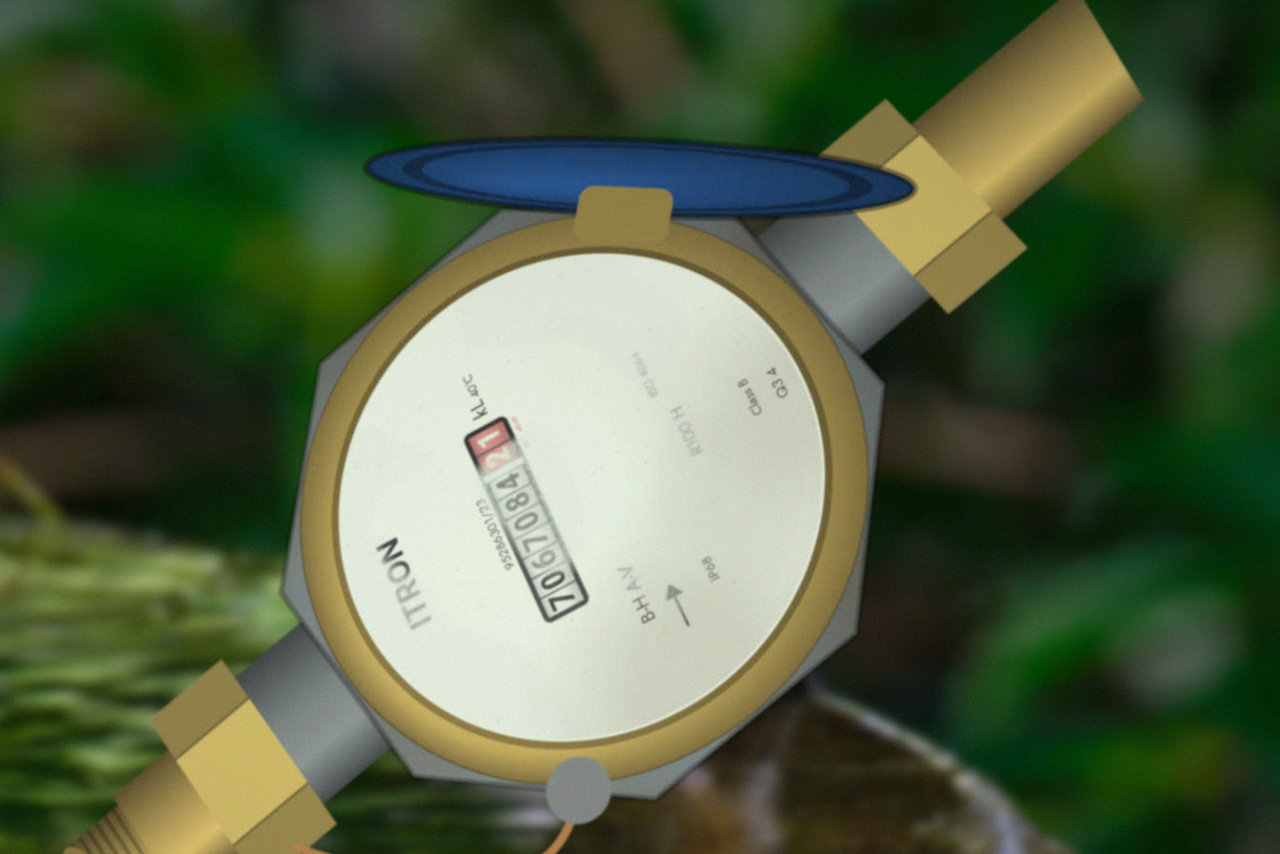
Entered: 7067084.21,kL
